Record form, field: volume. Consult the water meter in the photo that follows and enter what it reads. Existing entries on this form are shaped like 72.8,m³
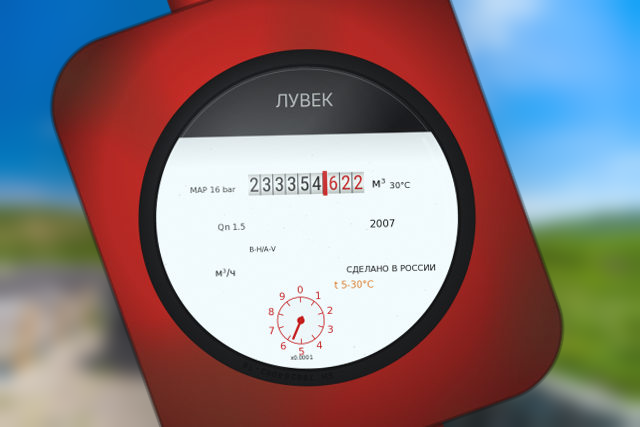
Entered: 233354.6225,m³
